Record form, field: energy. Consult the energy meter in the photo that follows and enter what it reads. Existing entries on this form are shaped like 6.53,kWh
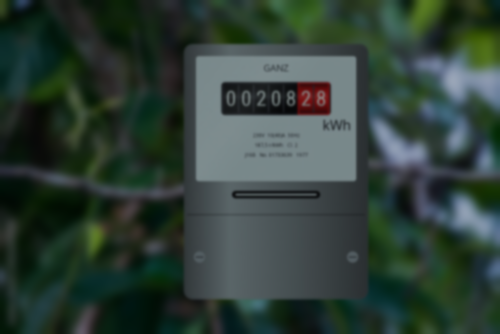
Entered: 208.28,kWh
